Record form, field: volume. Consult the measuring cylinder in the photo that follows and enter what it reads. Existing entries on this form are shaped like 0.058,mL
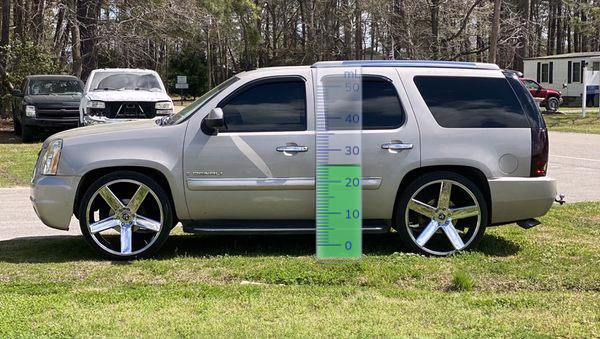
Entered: 25,mL
